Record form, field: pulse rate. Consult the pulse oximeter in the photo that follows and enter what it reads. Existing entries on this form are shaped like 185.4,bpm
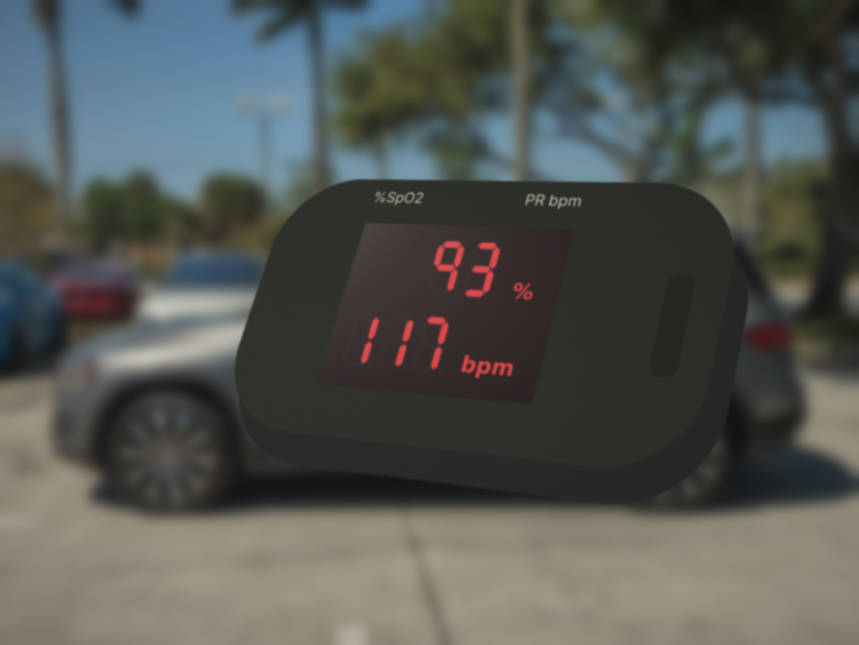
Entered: 117,bpm
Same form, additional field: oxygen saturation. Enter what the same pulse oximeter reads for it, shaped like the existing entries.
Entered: 93,%
